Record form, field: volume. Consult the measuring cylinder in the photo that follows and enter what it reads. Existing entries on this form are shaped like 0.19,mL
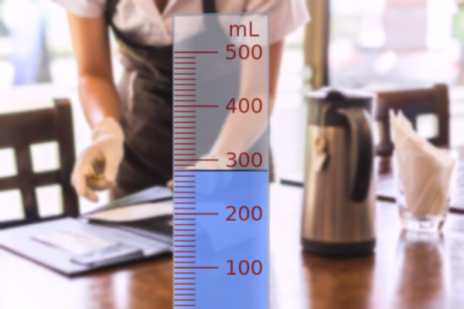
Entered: 280,mL
